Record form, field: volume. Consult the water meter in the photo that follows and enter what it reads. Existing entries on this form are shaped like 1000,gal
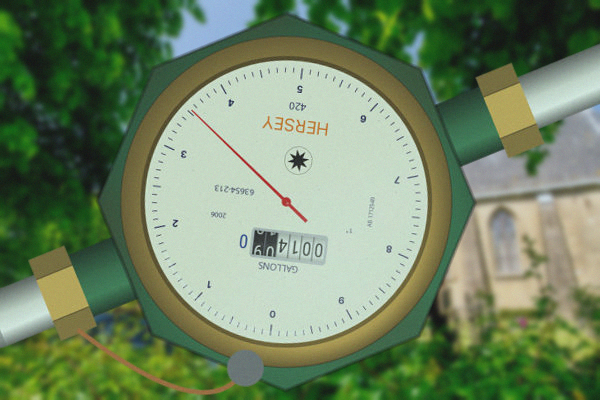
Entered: 14093.5,gal
